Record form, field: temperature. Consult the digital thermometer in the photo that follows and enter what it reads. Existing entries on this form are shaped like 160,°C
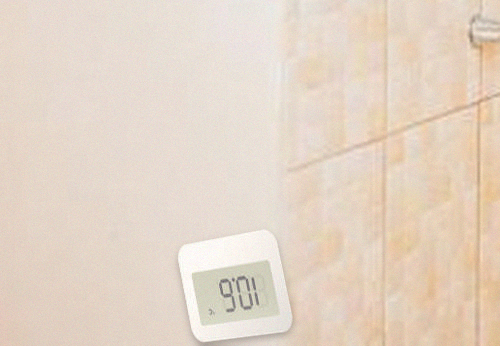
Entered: 10.6,°C
